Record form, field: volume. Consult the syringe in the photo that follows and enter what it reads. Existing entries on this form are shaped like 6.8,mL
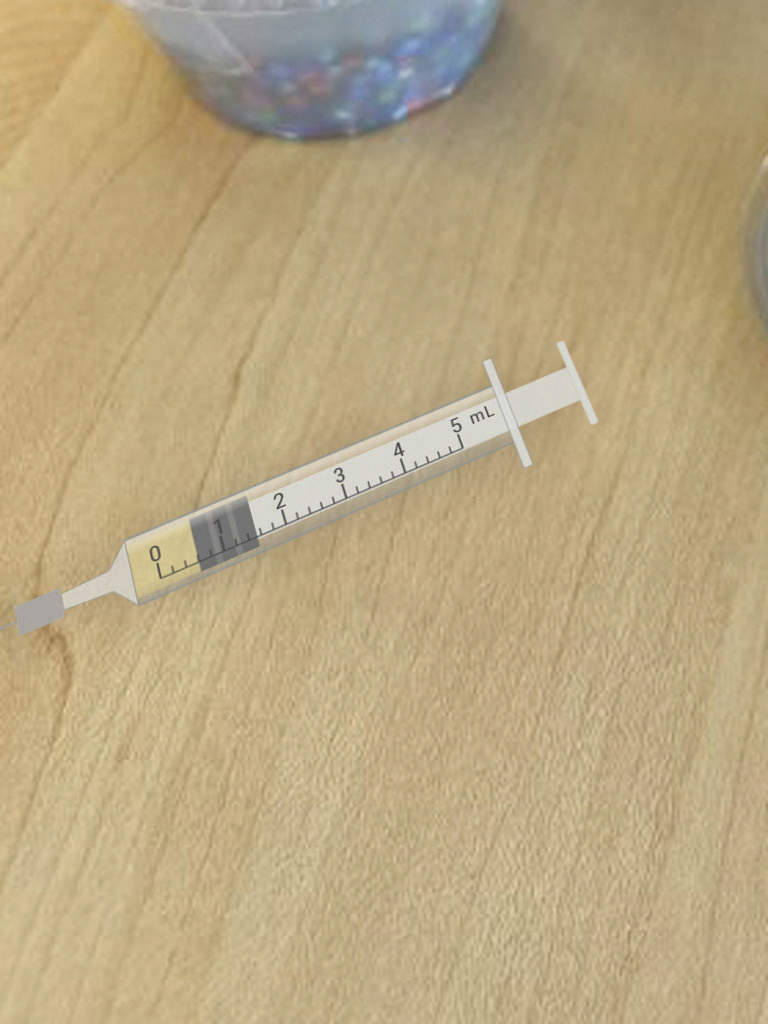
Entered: 0.6,mL
